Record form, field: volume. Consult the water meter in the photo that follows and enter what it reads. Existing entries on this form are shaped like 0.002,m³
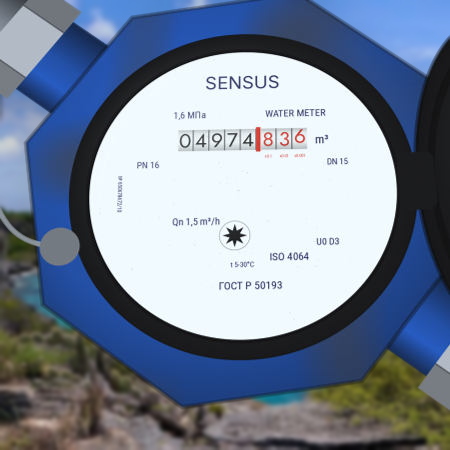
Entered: 4974.836,m³
